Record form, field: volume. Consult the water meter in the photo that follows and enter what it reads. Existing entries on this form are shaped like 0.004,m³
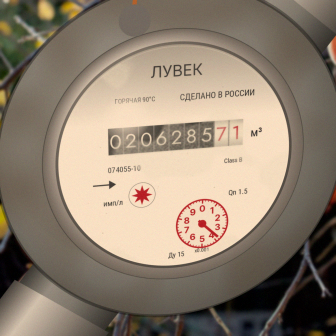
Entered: 206285.713,m³
